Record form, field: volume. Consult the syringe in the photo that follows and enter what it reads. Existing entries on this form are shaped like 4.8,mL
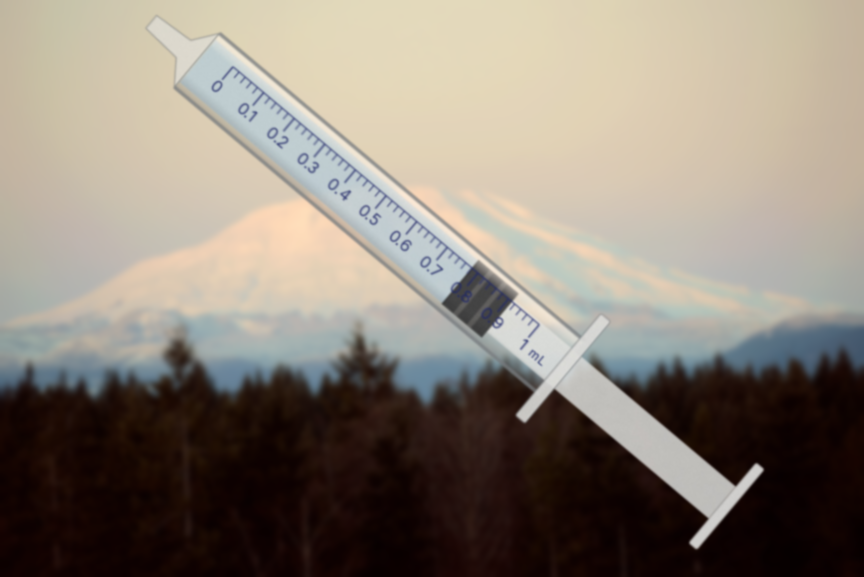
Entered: 0.78,mL
